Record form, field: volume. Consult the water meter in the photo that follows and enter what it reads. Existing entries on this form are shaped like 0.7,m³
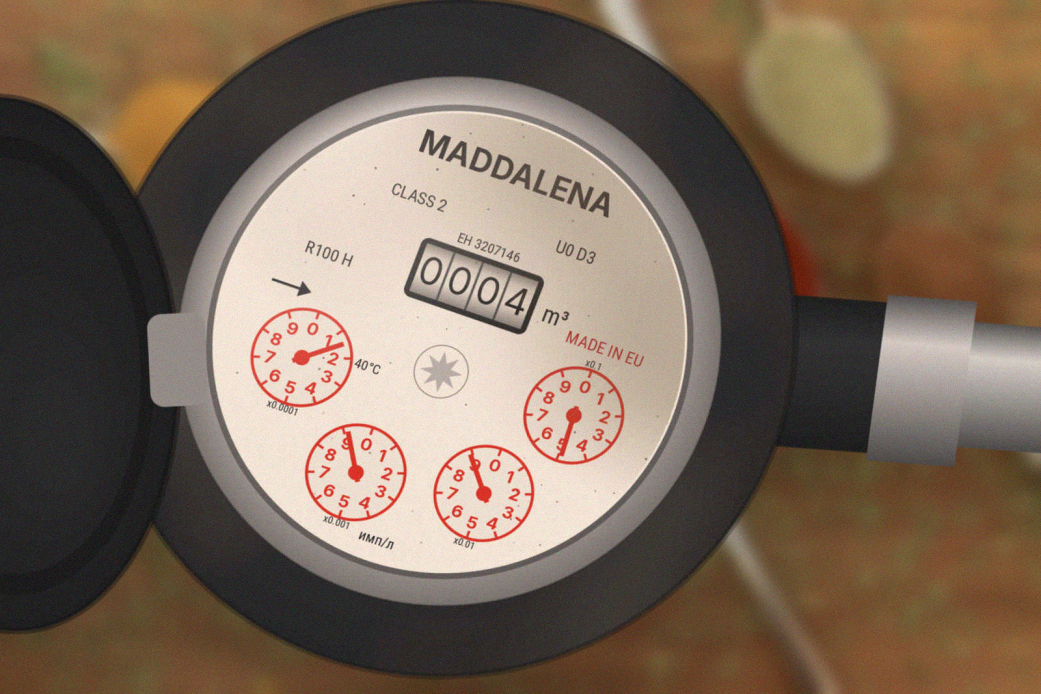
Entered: 4.4891,m³
